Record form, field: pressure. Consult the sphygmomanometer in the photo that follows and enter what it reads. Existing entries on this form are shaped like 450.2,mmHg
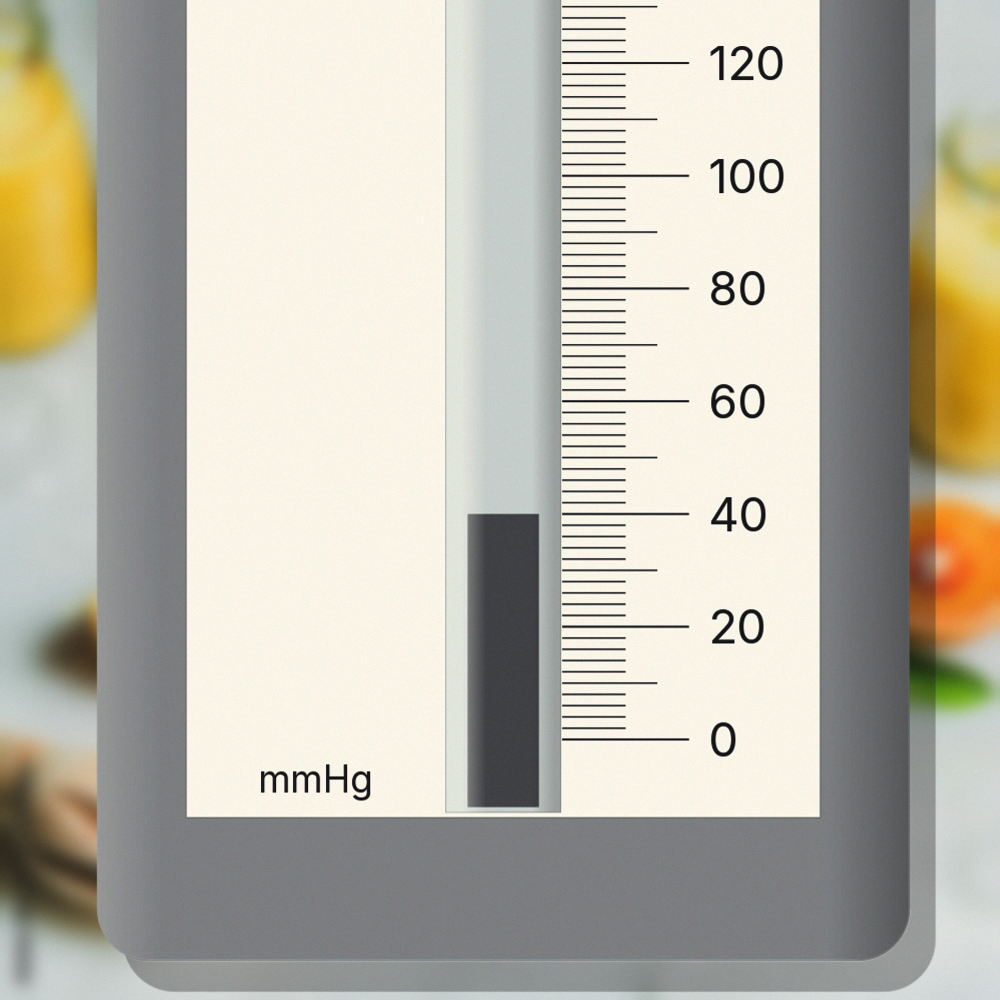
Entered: 40,mmHg
